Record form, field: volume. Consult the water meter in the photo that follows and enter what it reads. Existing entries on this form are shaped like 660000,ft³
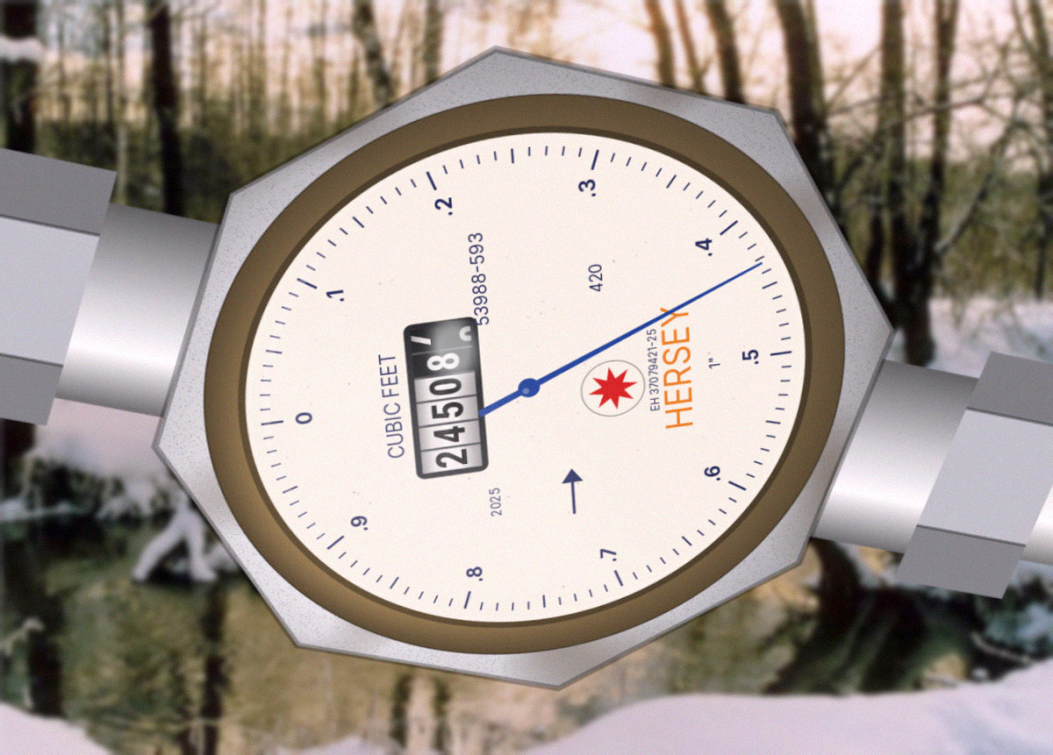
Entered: 245087.43,ft³
